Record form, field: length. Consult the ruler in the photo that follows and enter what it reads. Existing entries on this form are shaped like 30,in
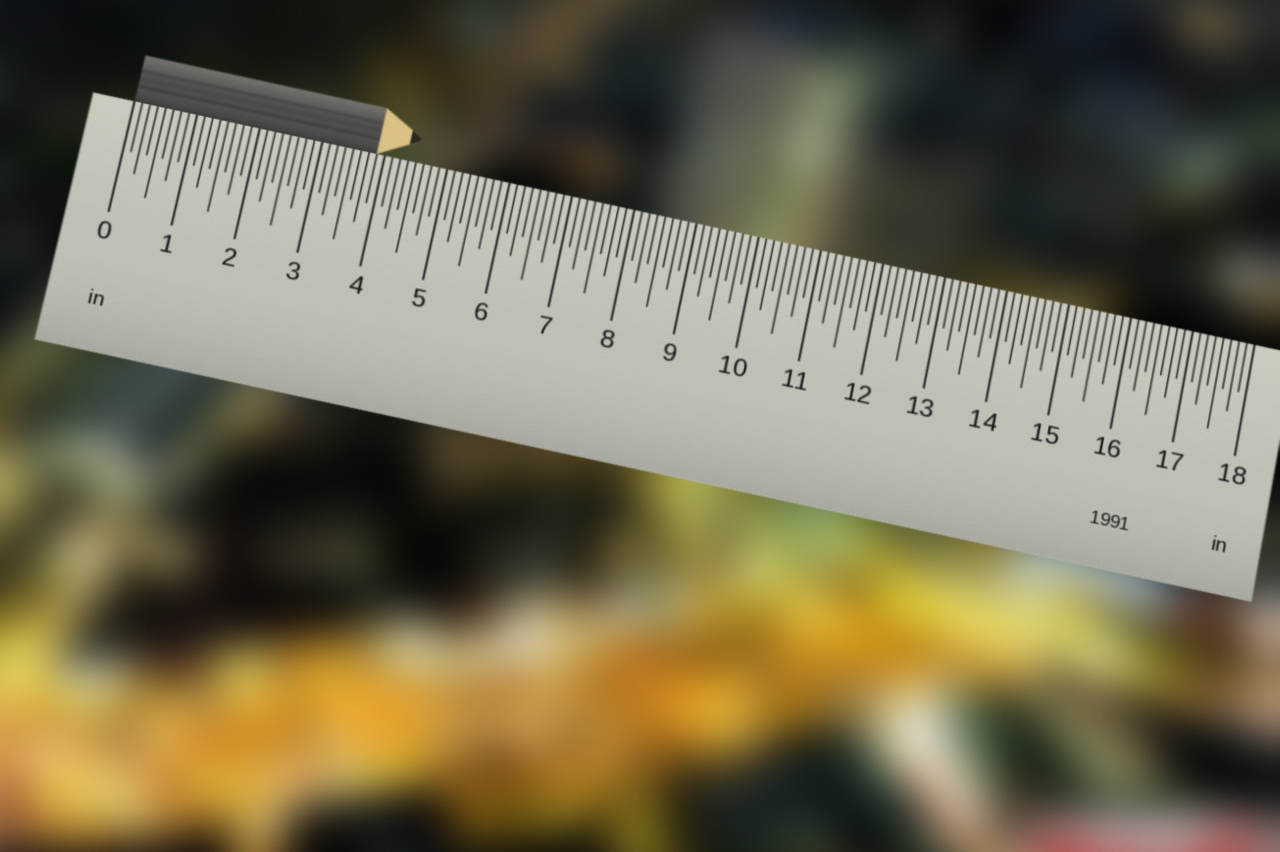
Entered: 4.5,in
